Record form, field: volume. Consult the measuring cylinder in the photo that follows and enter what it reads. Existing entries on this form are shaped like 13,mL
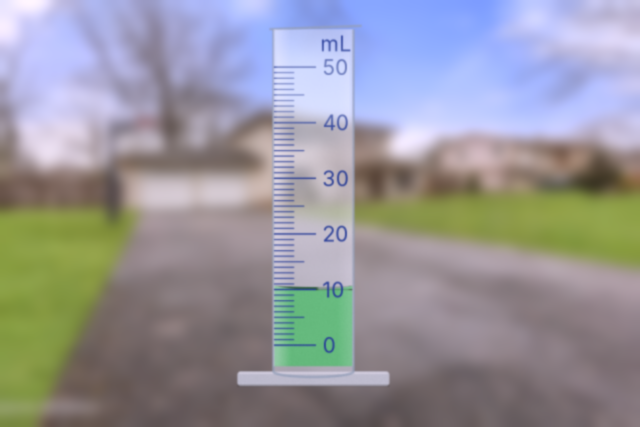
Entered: 10,mL
